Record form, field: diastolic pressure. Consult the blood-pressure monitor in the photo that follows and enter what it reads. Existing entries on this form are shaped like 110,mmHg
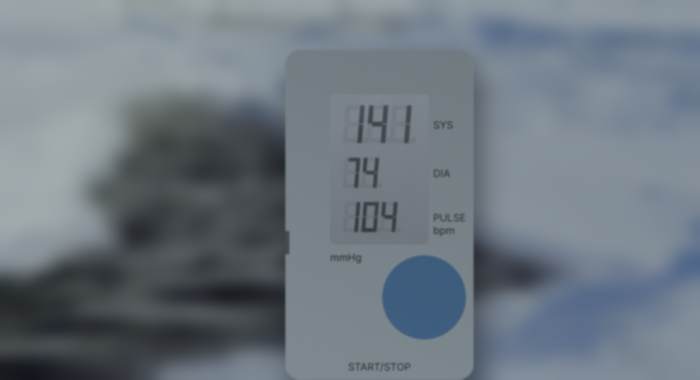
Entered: 74,mmHg
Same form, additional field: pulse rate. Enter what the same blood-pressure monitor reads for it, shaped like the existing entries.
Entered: 104,bpm
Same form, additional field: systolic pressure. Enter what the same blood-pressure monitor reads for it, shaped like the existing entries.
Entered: 141,mmHg
